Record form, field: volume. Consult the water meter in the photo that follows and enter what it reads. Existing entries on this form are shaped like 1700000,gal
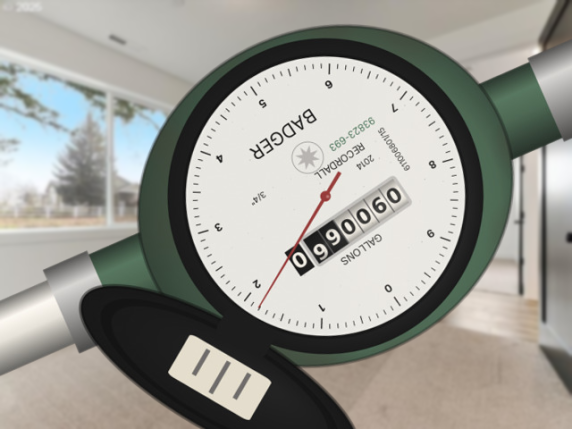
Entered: 900661.8,gal
